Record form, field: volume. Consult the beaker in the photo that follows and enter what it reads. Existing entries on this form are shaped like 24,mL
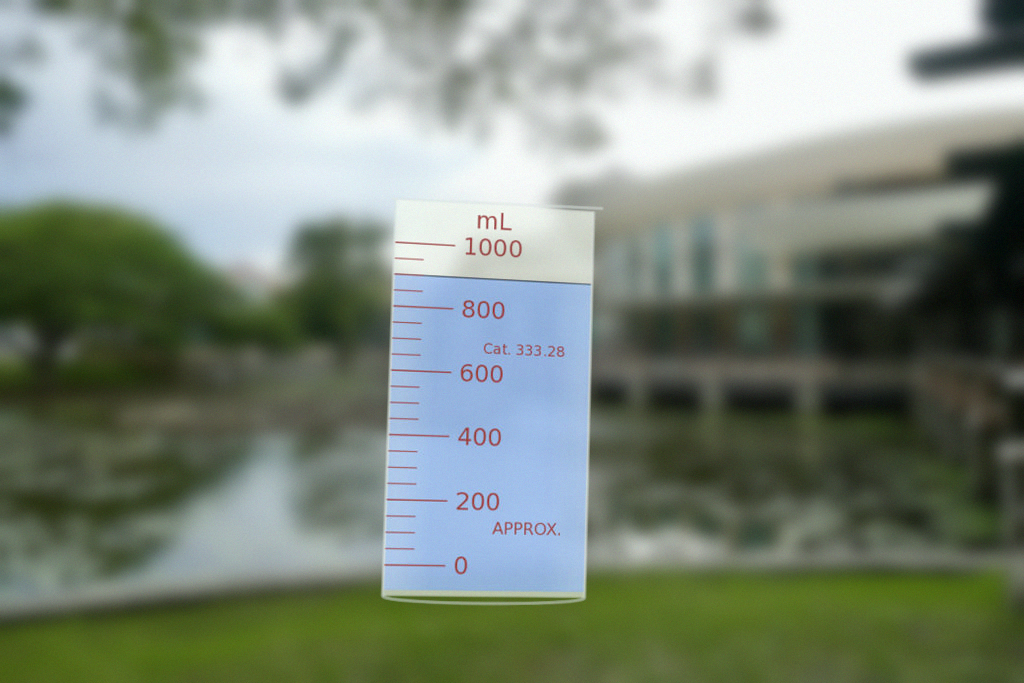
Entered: 900,mL
